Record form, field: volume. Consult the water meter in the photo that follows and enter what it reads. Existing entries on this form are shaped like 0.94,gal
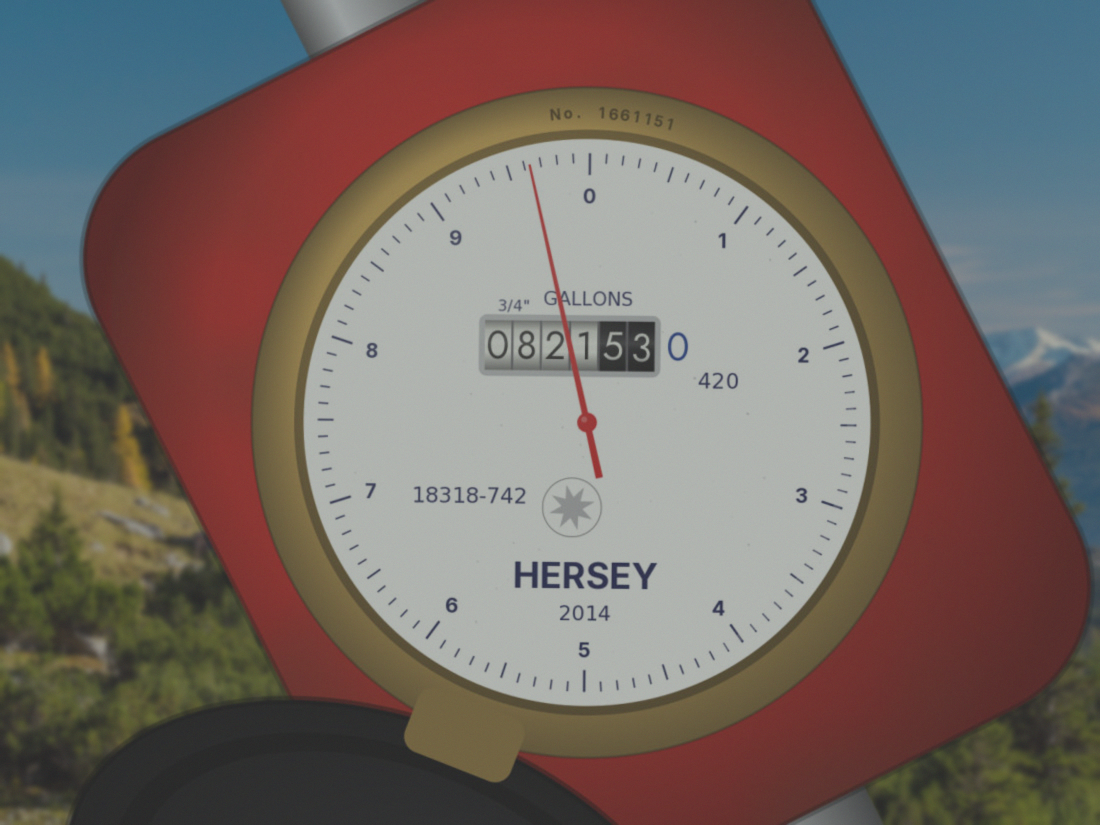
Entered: 821529.6,gal
